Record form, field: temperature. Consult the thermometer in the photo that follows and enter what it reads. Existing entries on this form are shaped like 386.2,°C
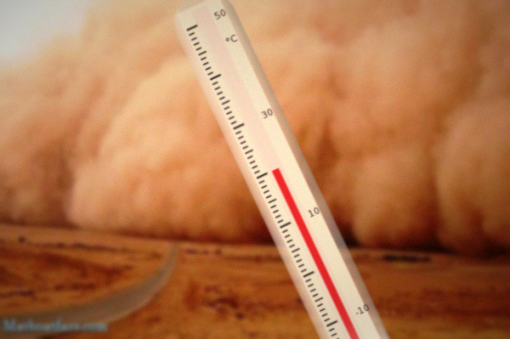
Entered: 20,°C
